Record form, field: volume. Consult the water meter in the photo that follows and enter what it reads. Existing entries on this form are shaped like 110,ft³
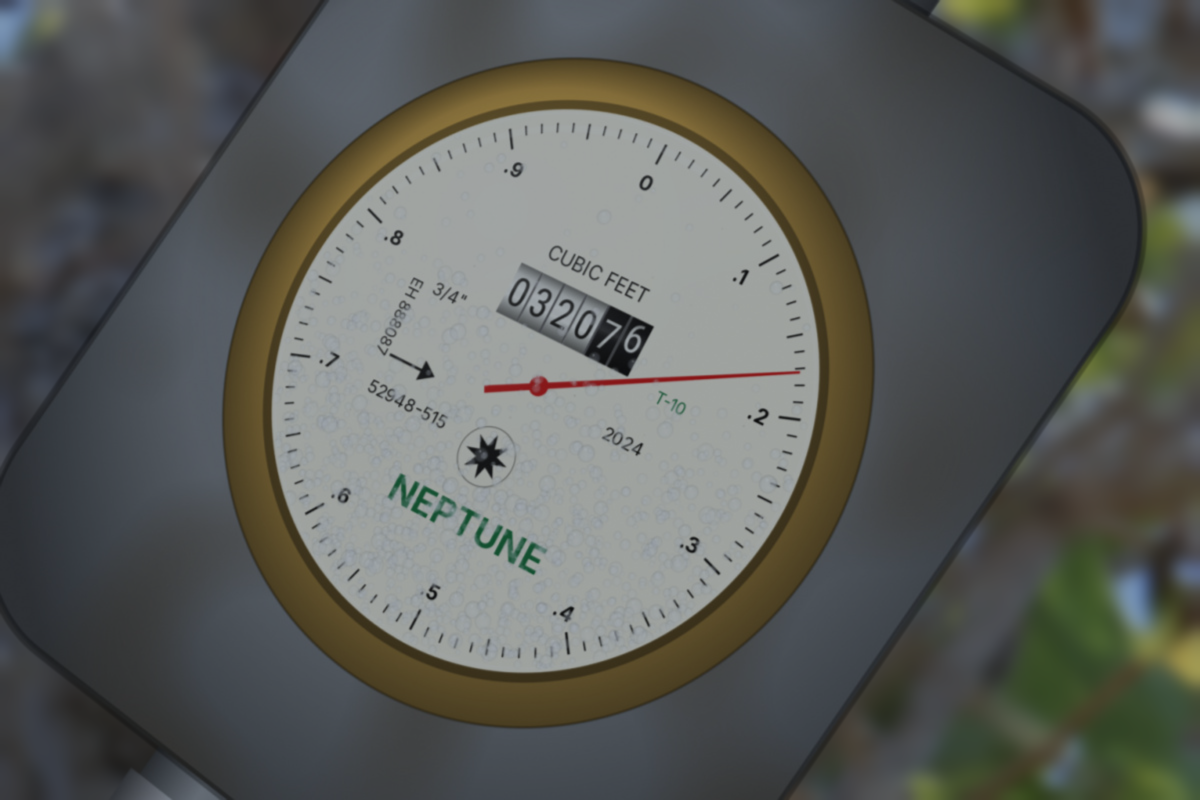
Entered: 32076.17,ft³
